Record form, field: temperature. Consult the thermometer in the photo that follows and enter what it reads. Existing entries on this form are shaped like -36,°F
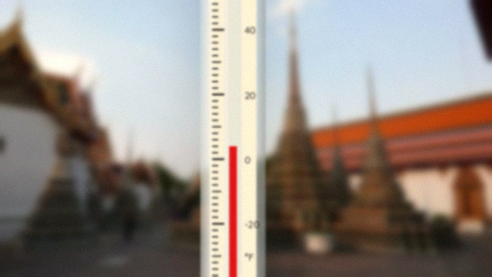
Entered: 4,°F
